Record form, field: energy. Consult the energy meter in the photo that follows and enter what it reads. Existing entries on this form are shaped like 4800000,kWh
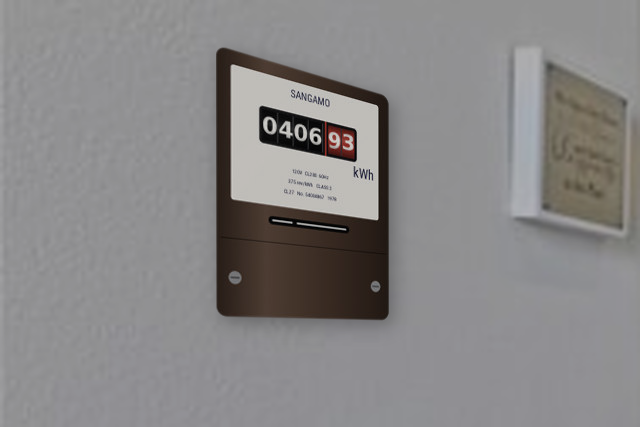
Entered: 406.93,kWh
